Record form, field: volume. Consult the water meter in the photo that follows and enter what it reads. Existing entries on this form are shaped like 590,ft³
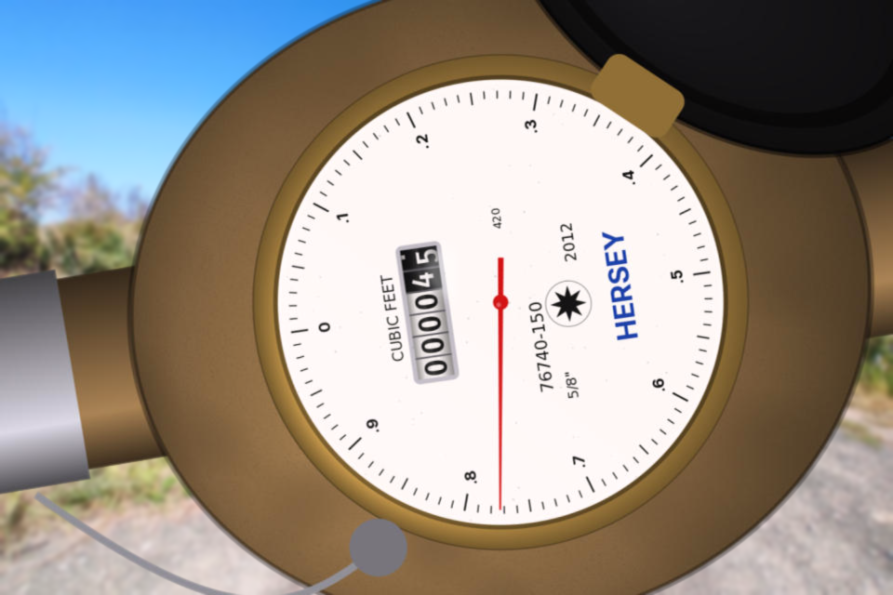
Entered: 44.77,ft³
